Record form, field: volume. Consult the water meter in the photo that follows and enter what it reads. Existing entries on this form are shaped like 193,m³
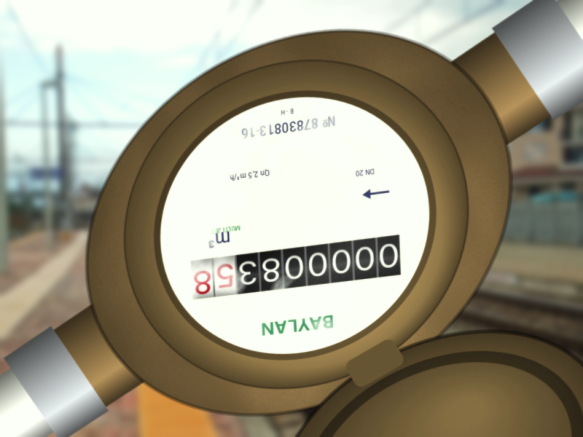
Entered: 83.58,m³
